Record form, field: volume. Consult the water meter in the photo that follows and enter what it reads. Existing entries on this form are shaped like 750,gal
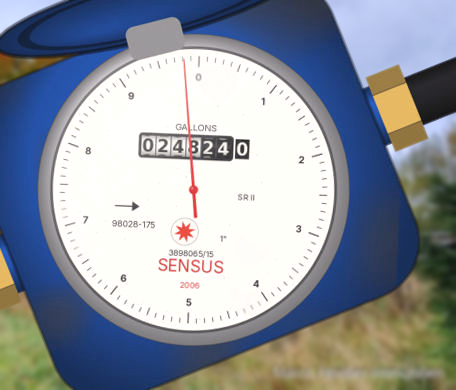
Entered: 248239.8,gal
